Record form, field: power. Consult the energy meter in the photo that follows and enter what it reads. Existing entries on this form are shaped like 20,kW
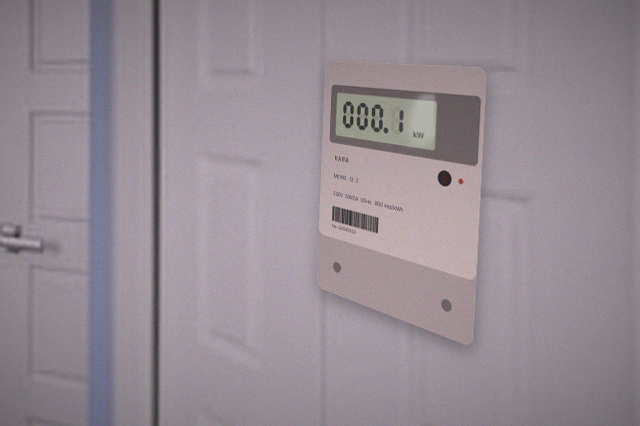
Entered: 0.1,kW
